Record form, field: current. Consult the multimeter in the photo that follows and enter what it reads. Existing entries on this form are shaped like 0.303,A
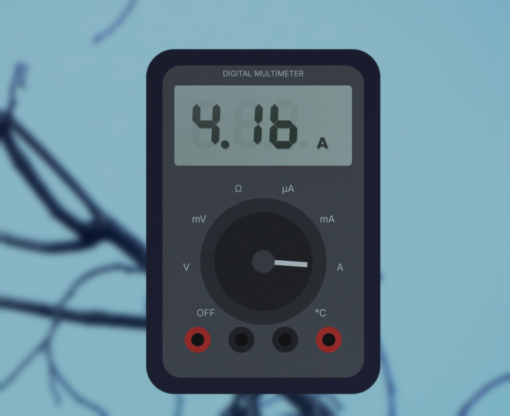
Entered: 4.16,A
